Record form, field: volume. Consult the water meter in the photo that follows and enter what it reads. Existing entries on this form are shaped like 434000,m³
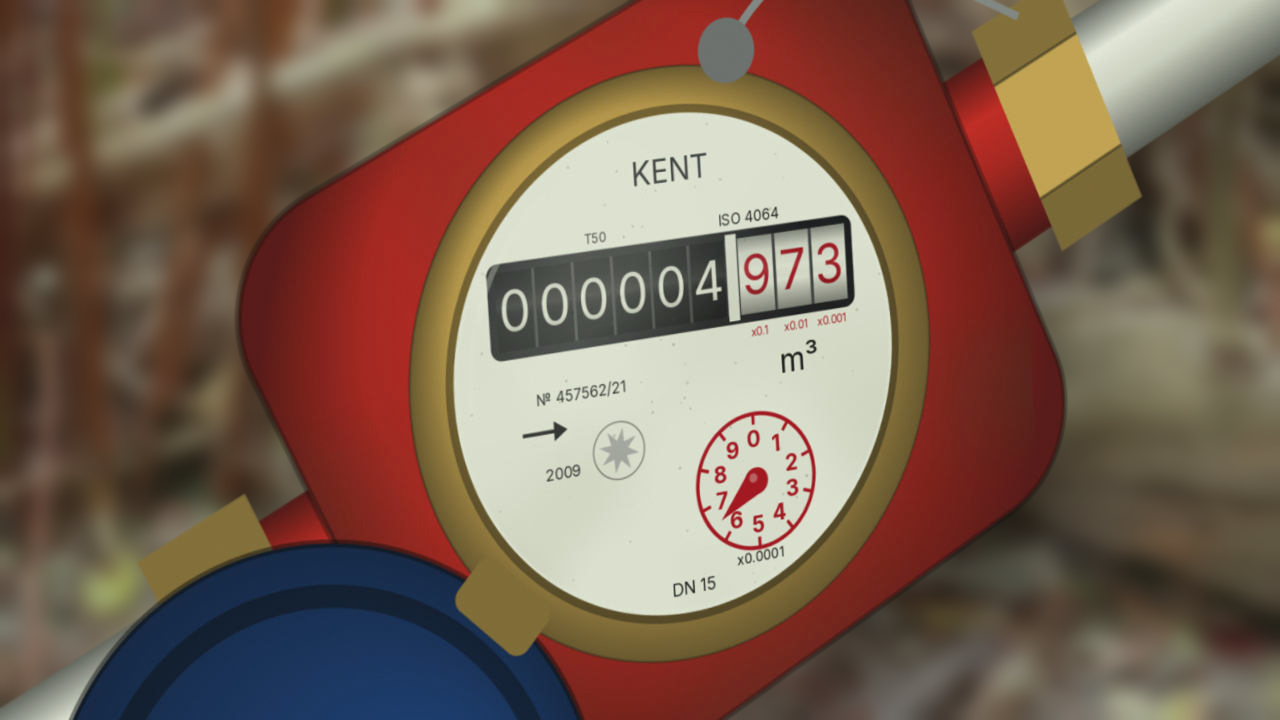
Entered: 4.9736,m³
